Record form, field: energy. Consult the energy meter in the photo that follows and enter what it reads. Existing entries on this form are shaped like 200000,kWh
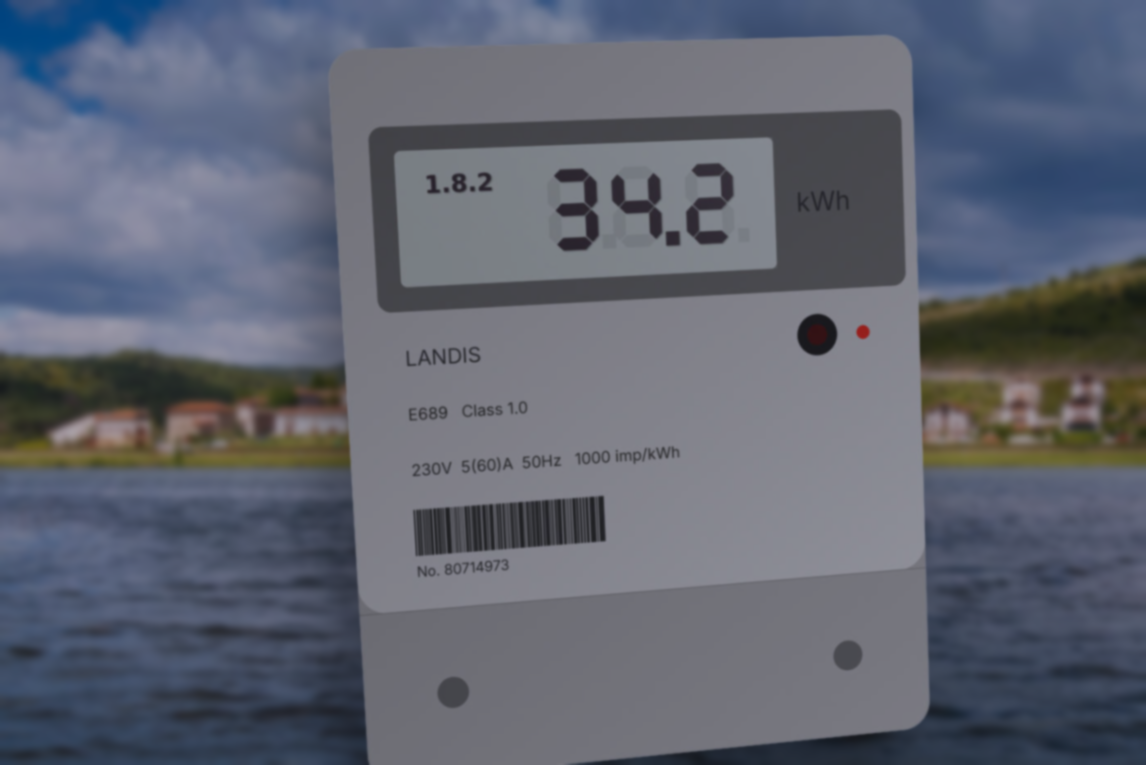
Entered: 34.2,kWh
